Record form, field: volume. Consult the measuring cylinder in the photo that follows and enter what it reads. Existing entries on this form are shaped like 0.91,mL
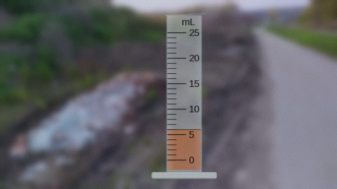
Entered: 6,mL
